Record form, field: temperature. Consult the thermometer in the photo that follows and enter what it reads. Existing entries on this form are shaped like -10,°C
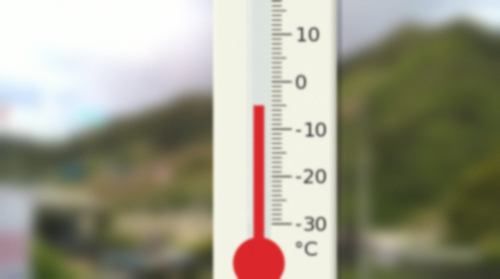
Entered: -5,°C
